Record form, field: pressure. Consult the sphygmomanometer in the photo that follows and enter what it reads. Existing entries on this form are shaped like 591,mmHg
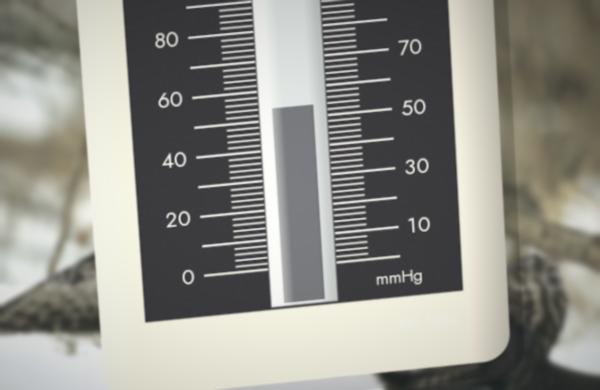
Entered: 54,mmHg
